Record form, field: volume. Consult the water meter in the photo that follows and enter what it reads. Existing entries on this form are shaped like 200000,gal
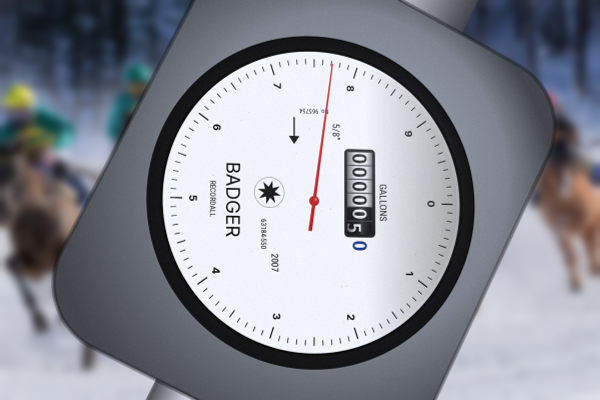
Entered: 47.7,gal
